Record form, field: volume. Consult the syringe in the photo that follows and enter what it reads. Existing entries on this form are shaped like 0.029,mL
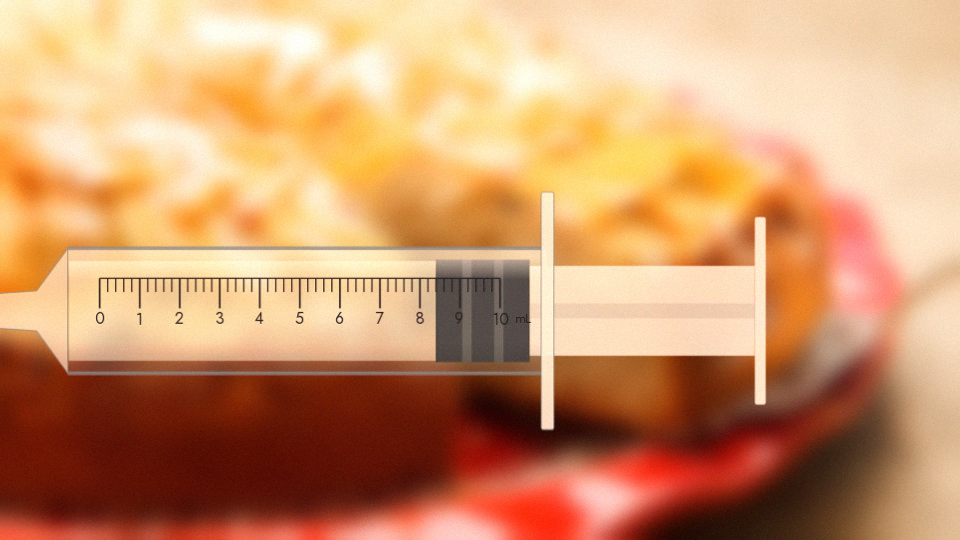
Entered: 8.4,mL
